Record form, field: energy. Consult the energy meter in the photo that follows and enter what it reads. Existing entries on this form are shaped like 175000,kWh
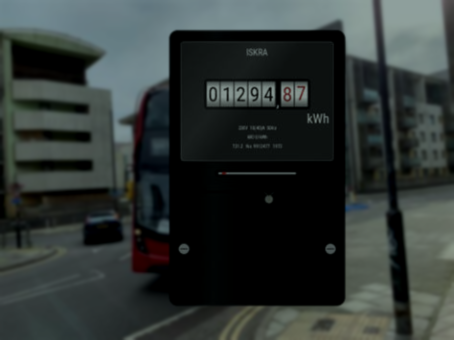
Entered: 1294.87,kWh
